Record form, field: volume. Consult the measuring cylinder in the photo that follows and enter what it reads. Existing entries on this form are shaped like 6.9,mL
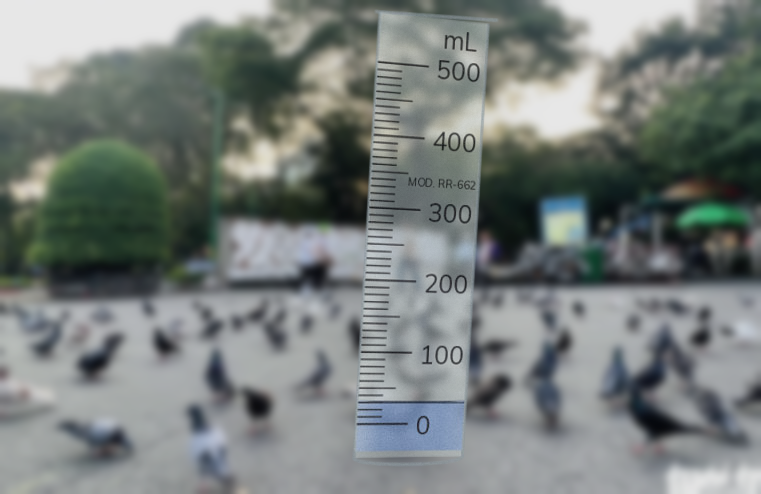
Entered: 30,mL
